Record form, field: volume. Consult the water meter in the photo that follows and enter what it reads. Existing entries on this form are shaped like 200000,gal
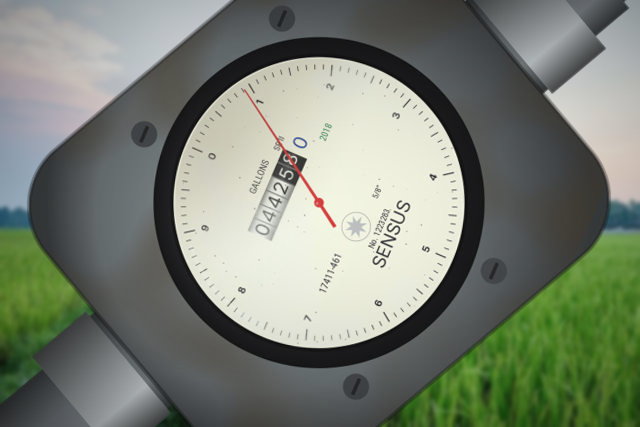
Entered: 442580.9,gal
